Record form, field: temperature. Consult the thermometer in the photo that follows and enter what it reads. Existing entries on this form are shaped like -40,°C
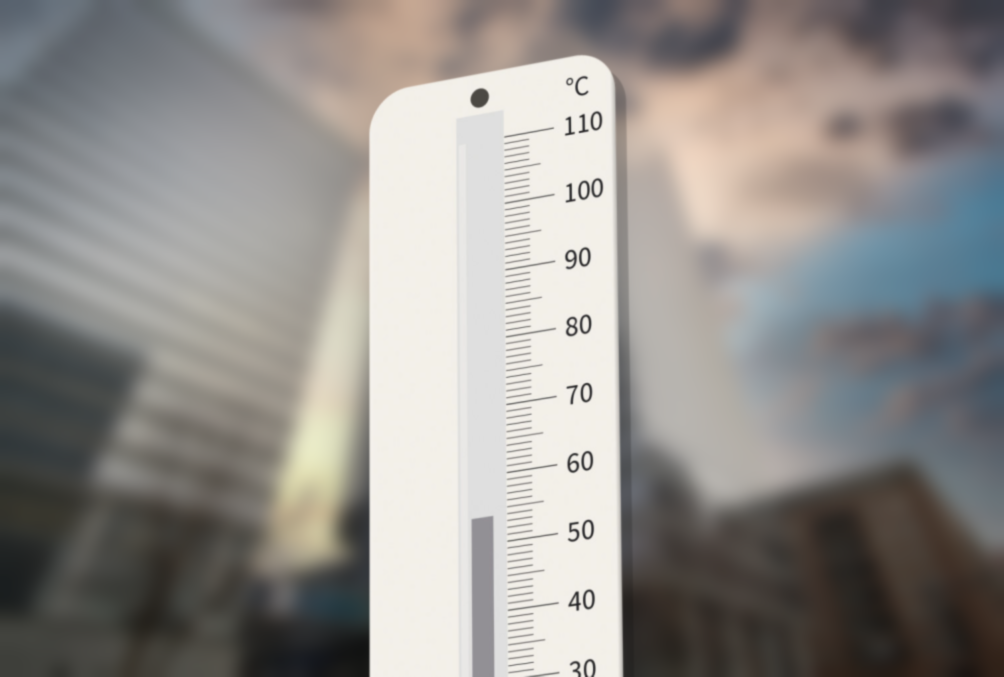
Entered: 54,°C
